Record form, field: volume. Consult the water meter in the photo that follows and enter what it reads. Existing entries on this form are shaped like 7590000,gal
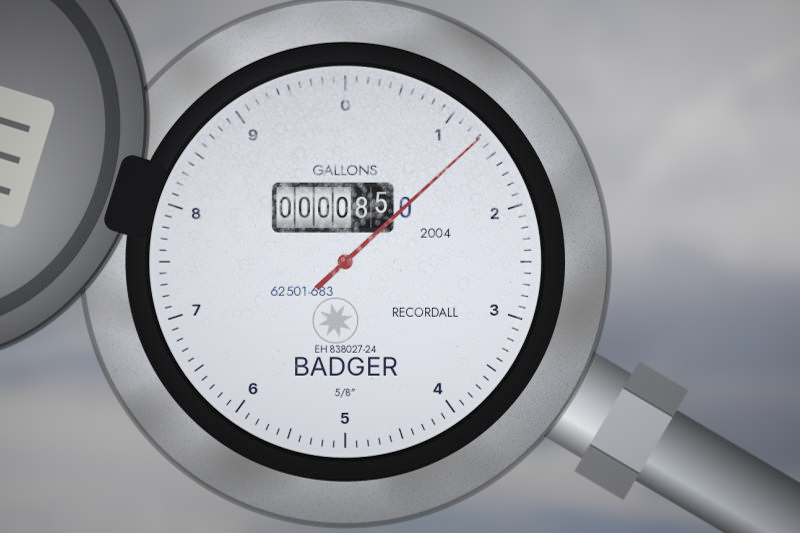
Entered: 851.3,gal
